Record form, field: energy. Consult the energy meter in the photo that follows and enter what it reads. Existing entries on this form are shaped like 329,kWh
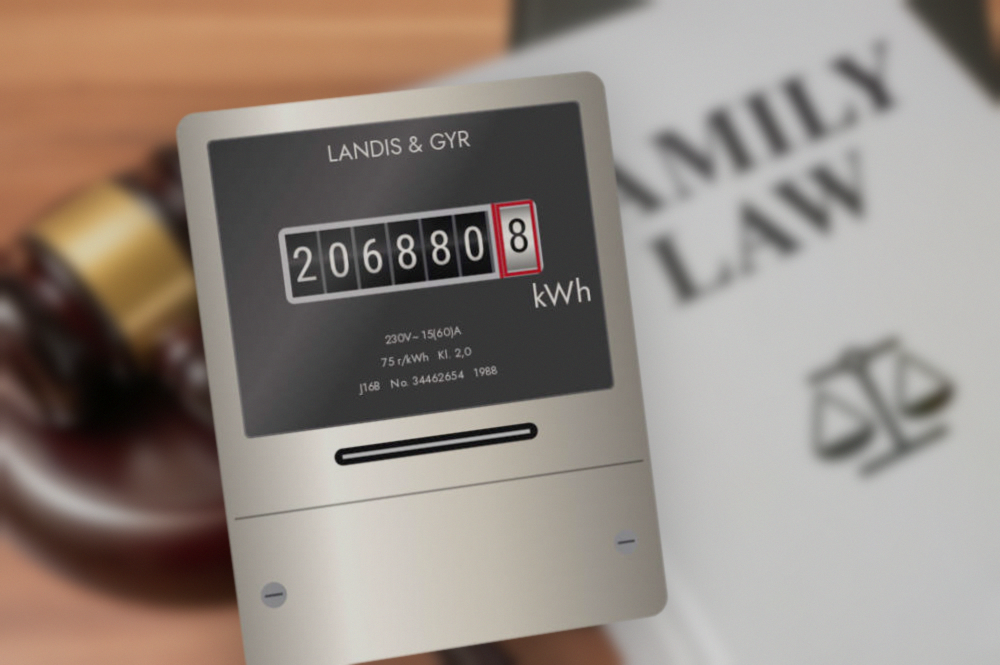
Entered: 206880.8,kWh
